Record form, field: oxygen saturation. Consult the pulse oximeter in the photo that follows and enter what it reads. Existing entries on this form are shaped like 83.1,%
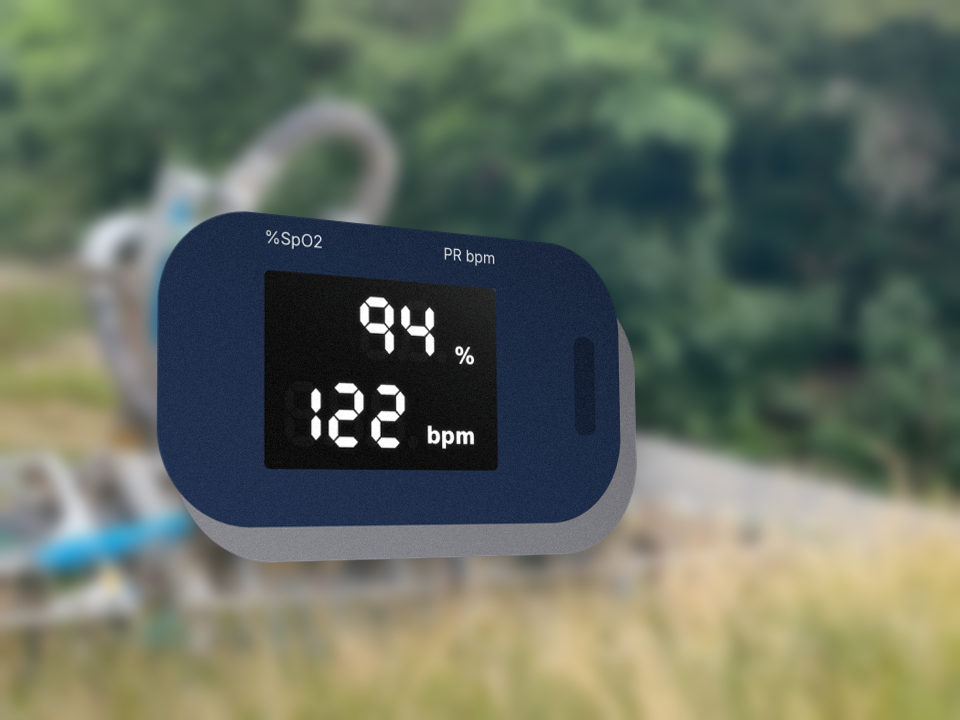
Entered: 94,%
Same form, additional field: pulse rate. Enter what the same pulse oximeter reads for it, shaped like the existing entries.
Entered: 122,bpm
